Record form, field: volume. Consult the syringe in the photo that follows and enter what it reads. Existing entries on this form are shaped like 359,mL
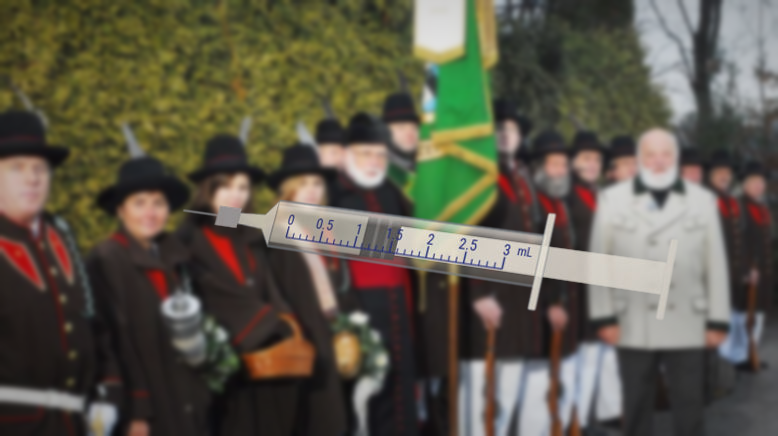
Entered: 1.1,mL
